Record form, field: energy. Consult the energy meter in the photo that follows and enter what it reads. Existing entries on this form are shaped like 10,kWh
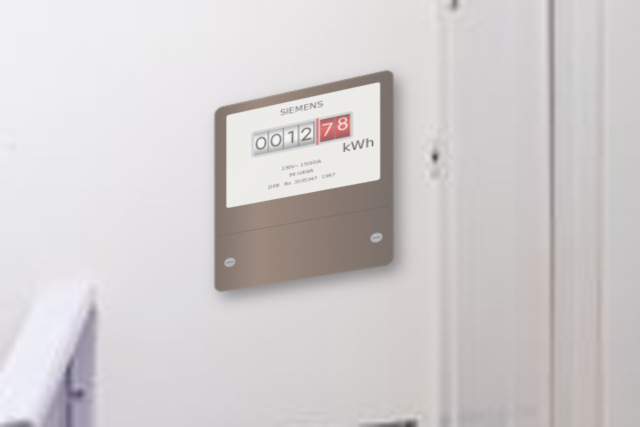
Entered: 12.78,kWh
